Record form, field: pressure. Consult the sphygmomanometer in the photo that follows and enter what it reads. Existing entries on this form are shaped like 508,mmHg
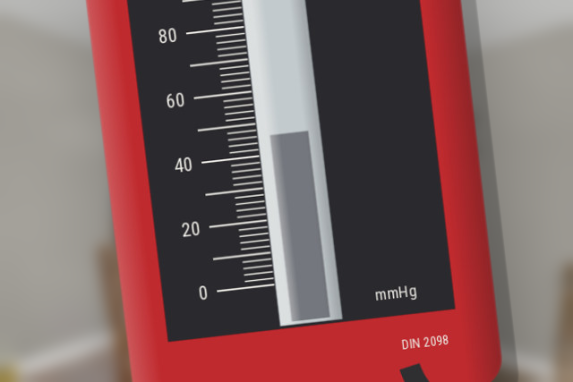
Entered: 46,mmHg
